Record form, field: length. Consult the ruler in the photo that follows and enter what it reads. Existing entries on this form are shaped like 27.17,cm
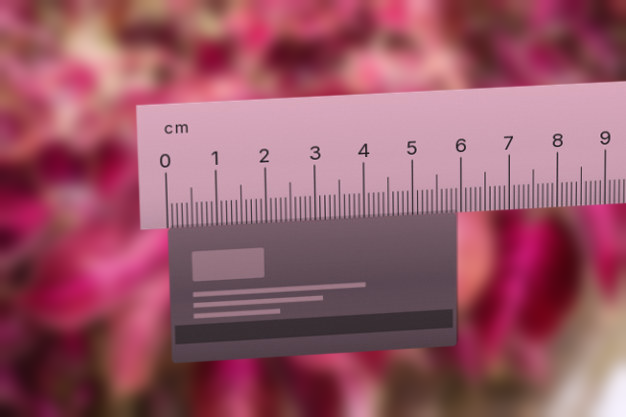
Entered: 5.9,cm
